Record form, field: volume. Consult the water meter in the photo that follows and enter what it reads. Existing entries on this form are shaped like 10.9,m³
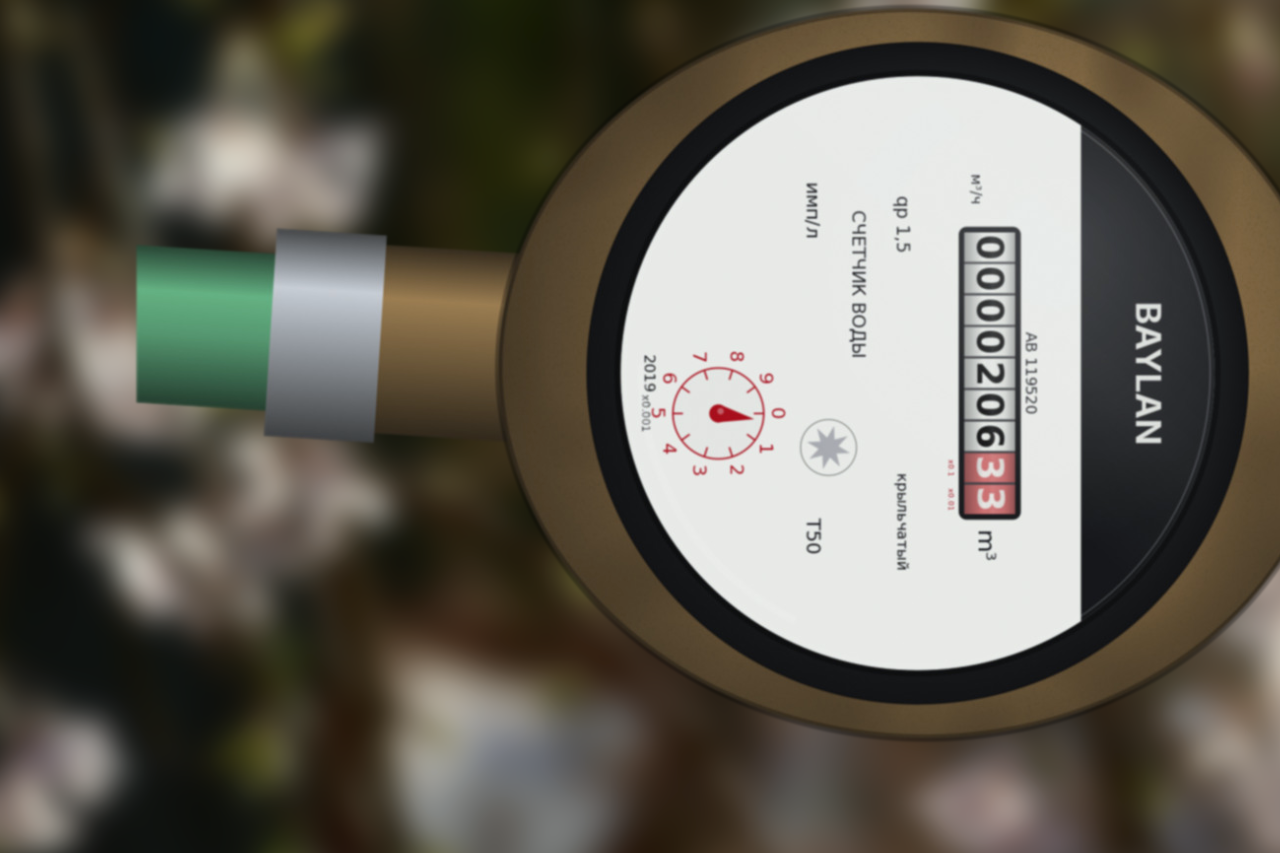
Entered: 206.330,m³
